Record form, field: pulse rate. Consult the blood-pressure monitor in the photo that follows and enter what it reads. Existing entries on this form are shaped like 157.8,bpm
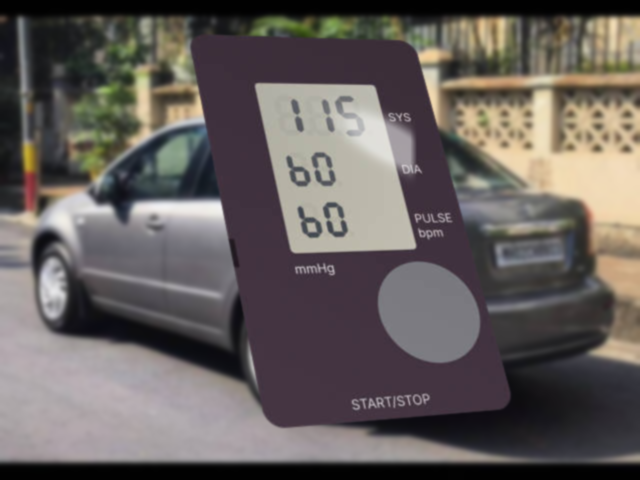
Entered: 60,bpm
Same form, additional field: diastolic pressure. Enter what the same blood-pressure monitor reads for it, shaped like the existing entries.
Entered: 60,mmHg
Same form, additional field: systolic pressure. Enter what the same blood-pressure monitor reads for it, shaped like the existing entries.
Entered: 115,mmHg
